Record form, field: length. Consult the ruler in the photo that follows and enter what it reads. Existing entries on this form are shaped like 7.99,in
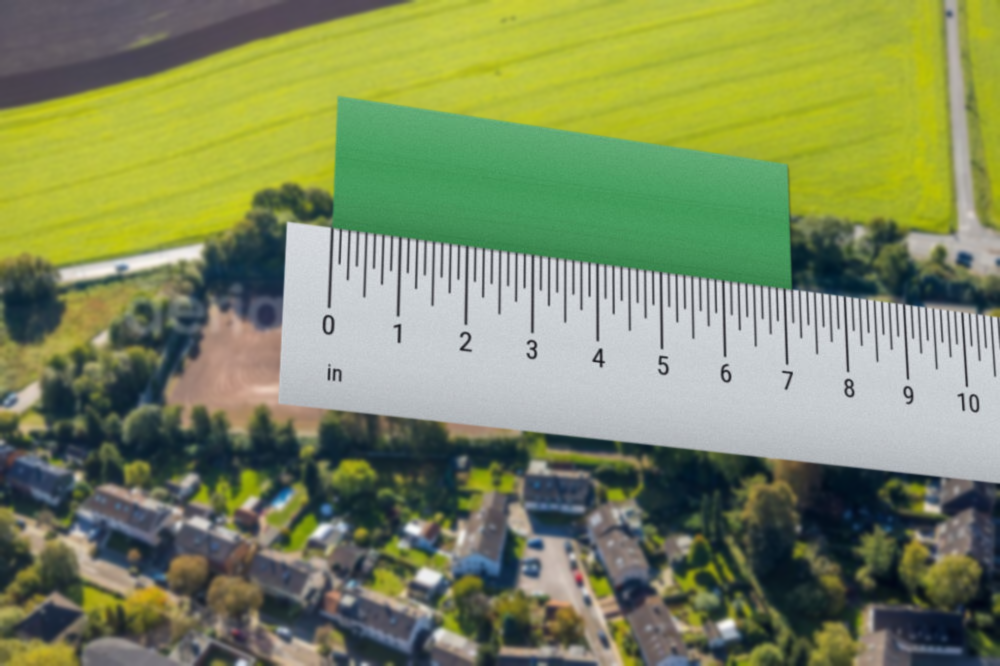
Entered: 7.125,in
